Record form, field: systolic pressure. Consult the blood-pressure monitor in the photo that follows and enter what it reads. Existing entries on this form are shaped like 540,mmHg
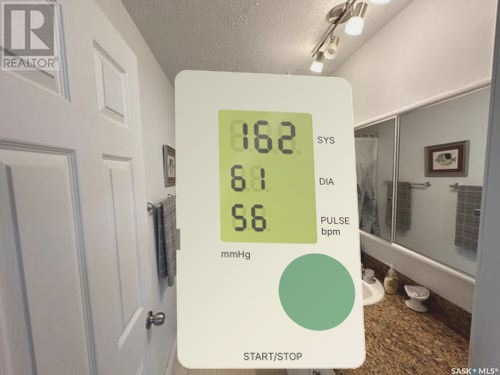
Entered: 162,mmHg
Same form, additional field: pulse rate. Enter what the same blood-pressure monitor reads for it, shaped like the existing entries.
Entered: 56,bpm
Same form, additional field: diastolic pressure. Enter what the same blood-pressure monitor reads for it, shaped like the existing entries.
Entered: 61,mmHg
